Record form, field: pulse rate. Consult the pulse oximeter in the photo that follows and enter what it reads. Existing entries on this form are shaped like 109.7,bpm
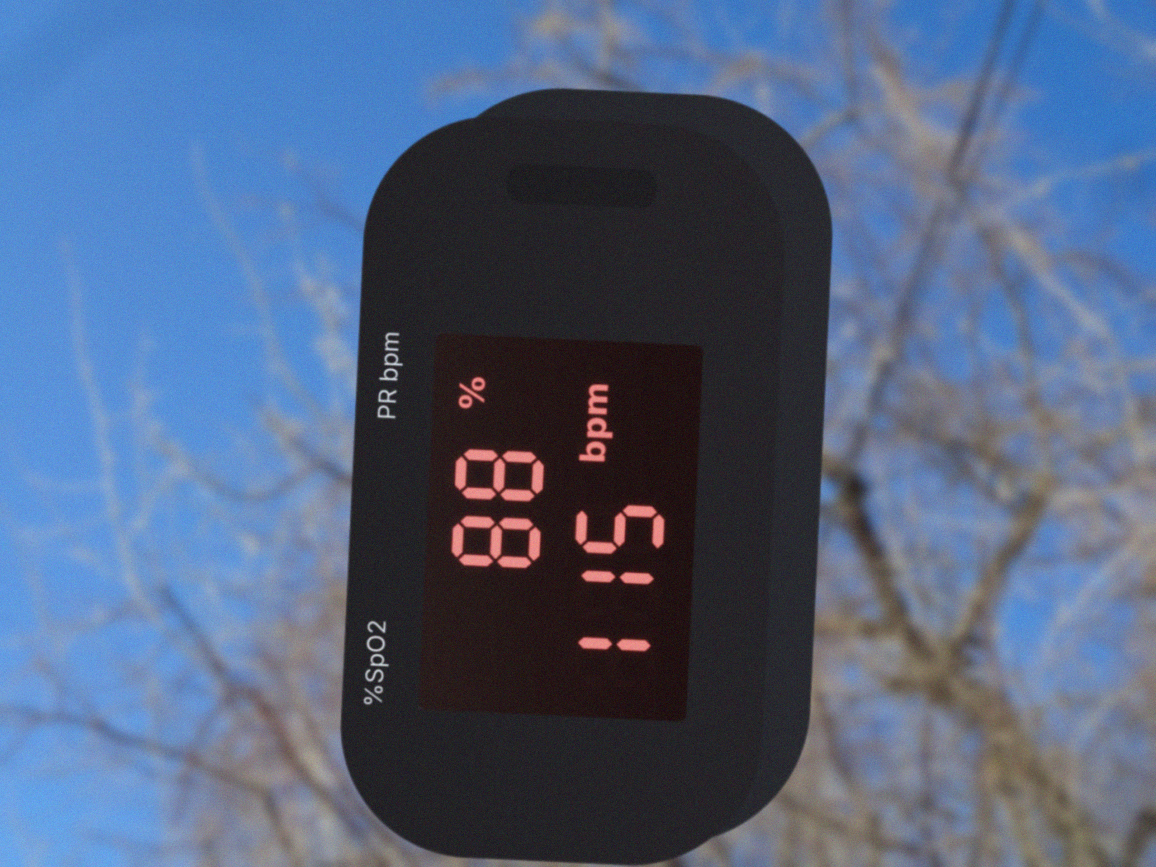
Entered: 115,bpm
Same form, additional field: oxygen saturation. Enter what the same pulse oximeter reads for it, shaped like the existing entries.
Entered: 88,%
